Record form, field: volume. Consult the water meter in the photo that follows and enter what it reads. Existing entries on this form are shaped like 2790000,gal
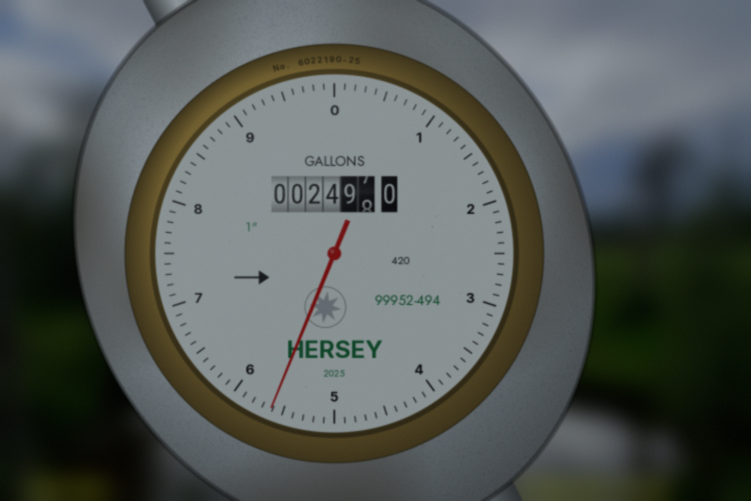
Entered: 24975.6,gal
